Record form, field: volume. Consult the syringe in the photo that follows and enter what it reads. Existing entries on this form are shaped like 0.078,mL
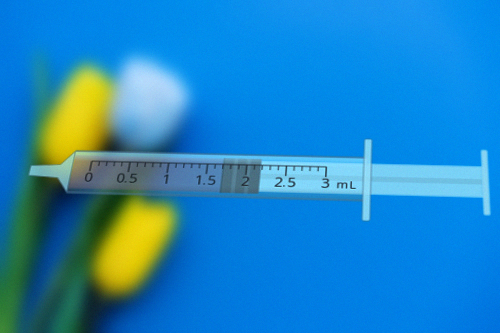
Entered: 1.7,mL
